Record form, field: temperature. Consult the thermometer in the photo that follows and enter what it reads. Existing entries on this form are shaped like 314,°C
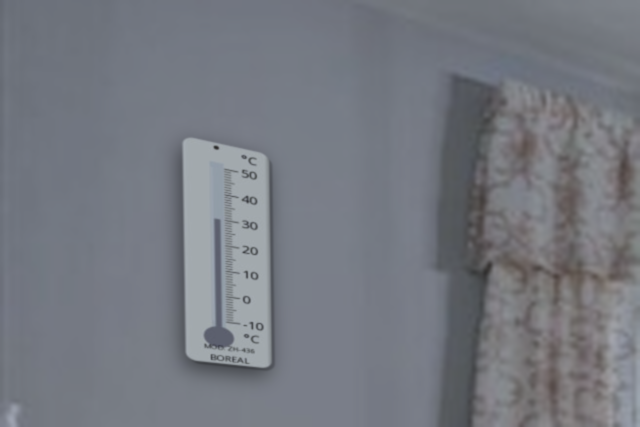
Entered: 30,°C
